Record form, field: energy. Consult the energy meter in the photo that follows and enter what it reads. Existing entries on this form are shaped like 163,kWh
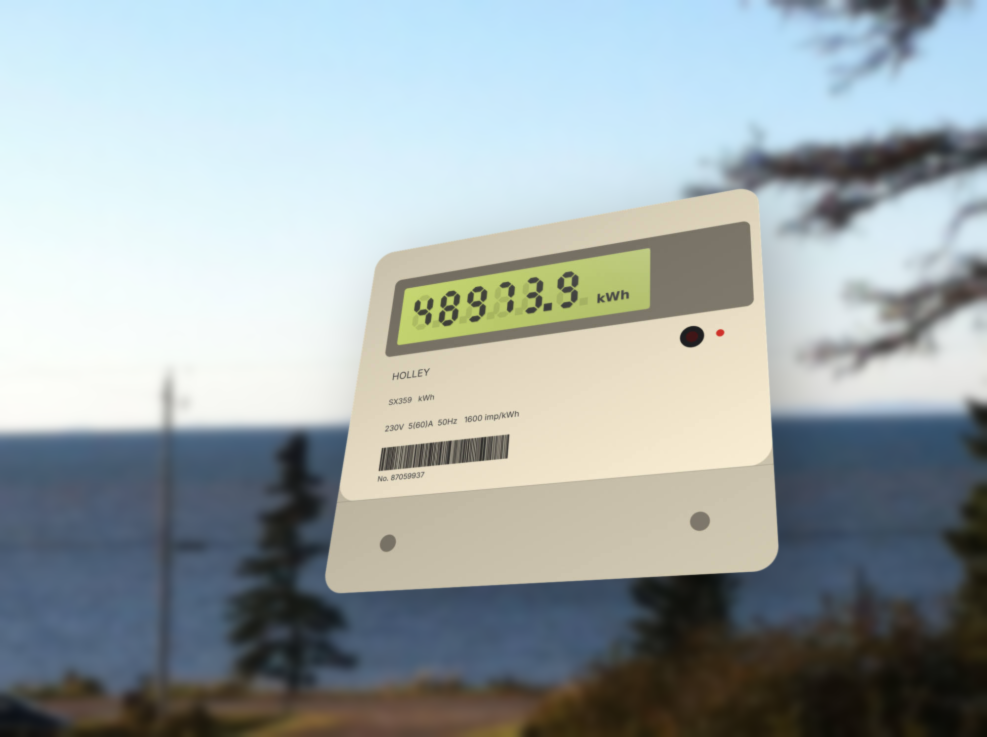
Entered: 48973.9,kWh
